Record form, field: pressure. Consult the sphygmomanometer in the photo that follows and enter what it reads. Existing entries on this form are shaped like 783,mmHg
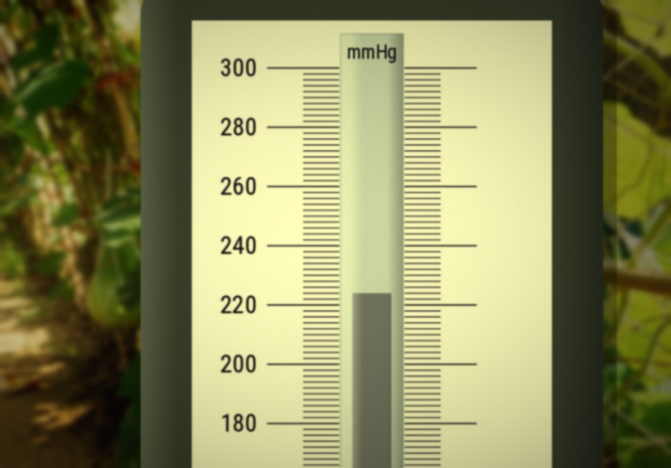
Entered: 224,mmHg
